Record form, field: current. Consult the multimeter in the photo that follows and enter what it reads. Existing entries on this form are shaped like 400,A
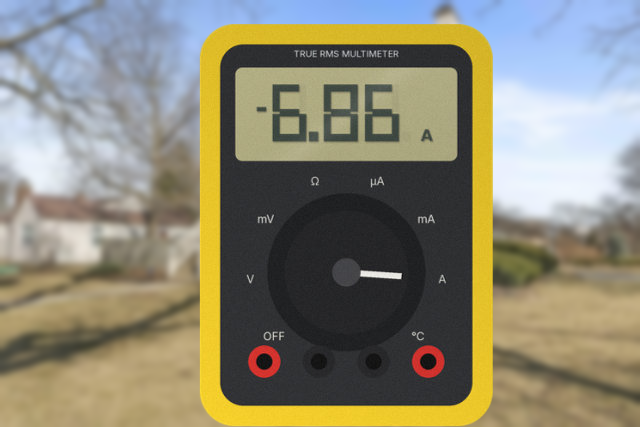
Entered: -6.86,A
